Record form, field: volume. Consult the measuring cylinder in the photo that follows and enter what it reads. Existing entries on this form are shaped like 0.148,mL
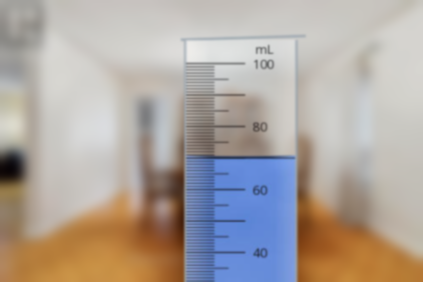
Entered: 70,mL
